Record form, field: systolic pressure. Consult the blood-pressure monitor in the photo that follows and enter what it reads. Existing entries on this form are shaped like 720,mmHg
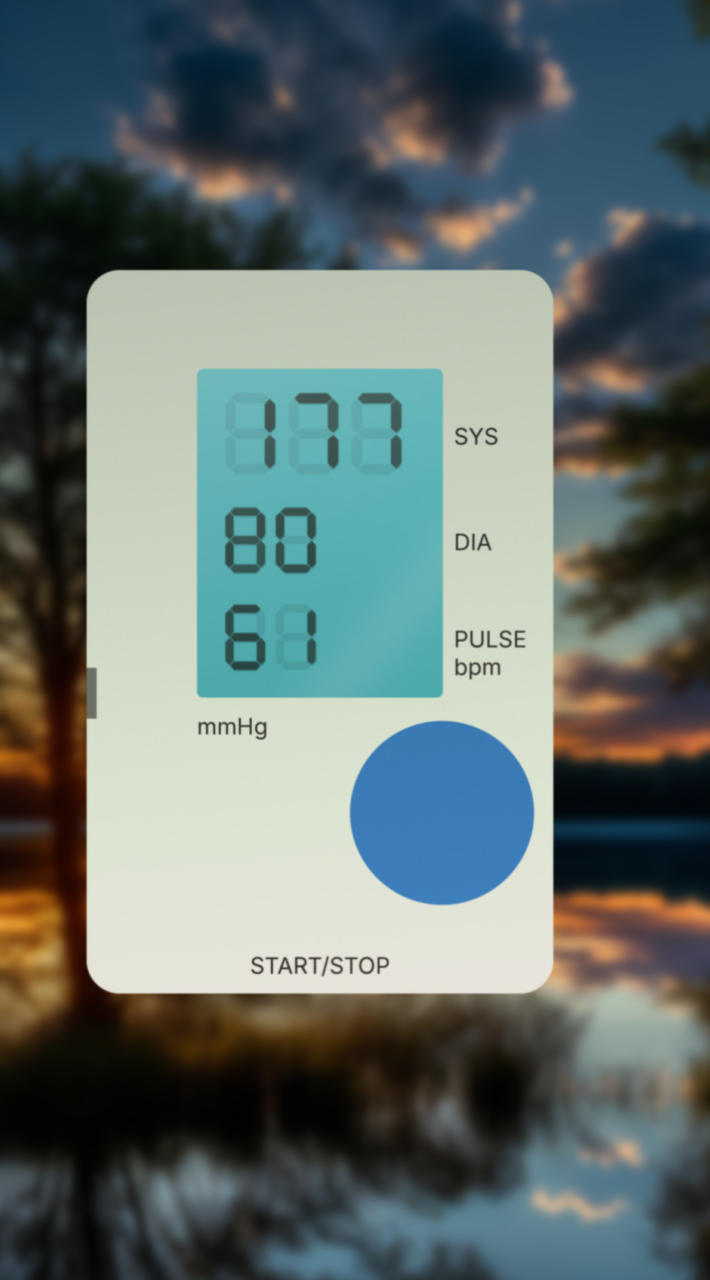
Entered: 177,mmHg
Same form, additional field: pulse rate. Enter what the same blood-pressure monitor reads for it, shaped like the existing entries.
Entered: 61,bpm
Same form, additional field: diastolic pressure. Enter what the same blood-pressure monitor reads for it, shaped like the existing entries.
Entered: 80,mmHg
